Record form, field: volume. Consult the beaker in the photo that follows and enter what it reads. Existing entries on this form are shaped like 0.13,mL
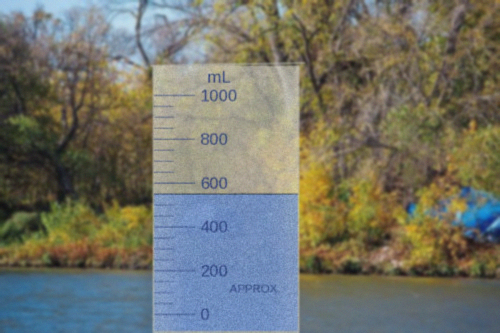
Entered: 550,mL
